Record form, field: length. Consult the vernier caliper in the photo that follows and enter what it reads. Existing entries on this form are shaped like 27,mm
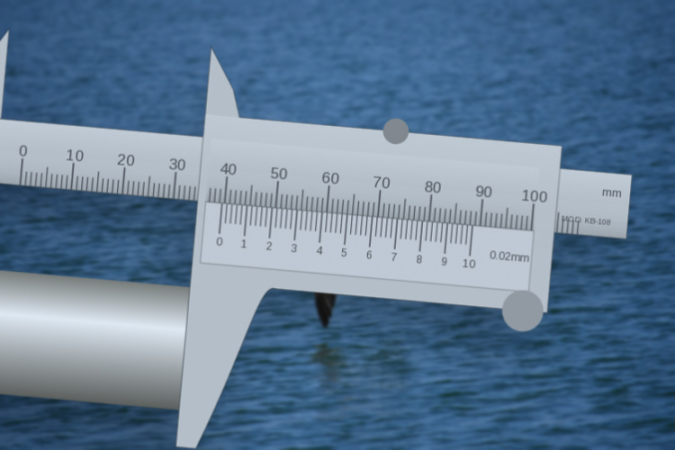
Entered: 39.5,mm
